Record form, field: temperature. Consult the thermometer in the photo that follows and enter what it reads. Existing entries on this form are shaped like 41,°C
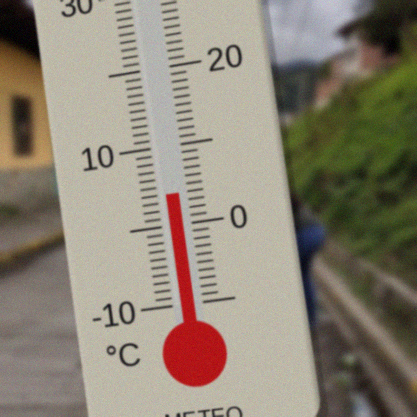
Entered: 4,°C
